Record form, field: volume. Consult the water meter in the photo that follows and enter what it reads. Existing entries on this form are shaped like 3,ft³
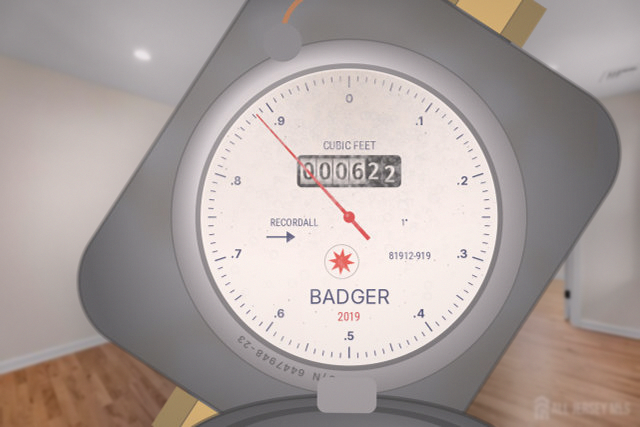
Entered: 621.88,ft³
